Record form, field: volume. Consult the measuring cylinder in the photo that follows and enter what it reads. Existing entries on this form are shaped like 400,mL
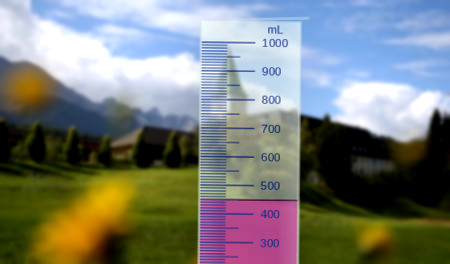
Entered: 450,mL
